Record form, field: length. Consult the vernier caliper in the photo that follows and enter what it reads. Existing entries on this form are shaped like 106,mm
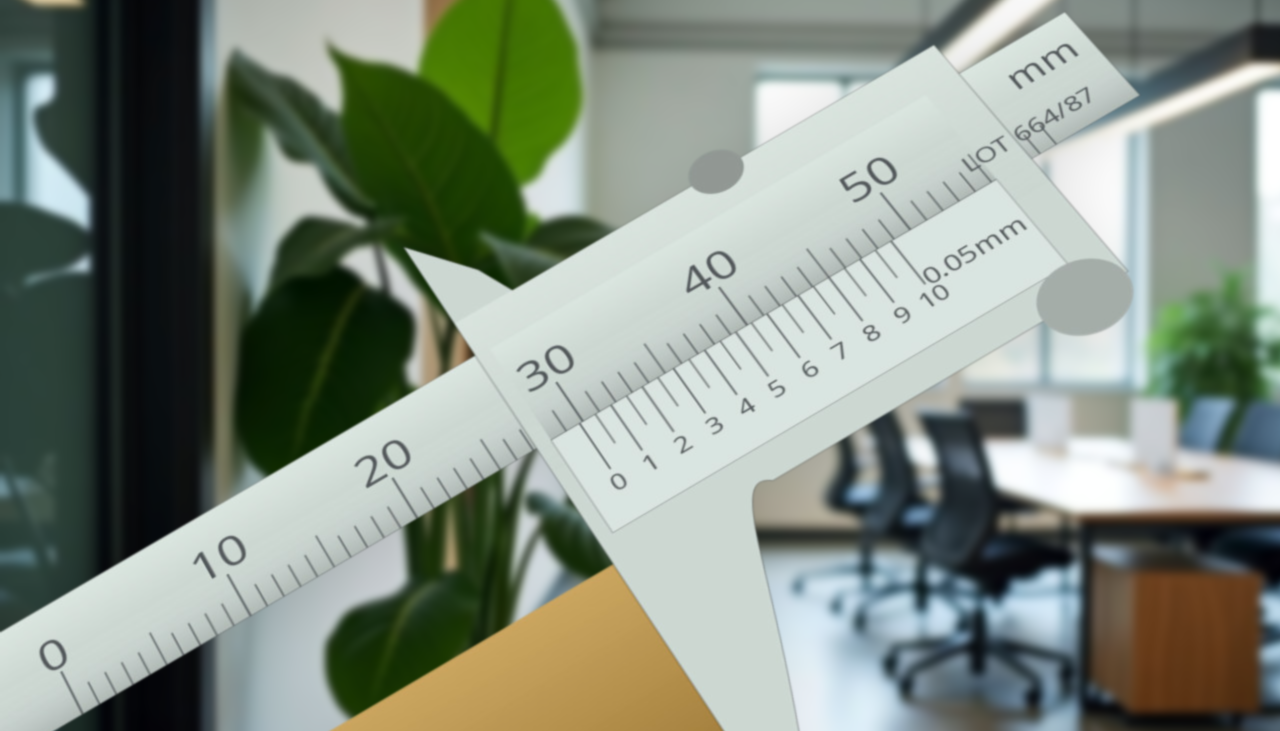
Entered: 29.8,mm
